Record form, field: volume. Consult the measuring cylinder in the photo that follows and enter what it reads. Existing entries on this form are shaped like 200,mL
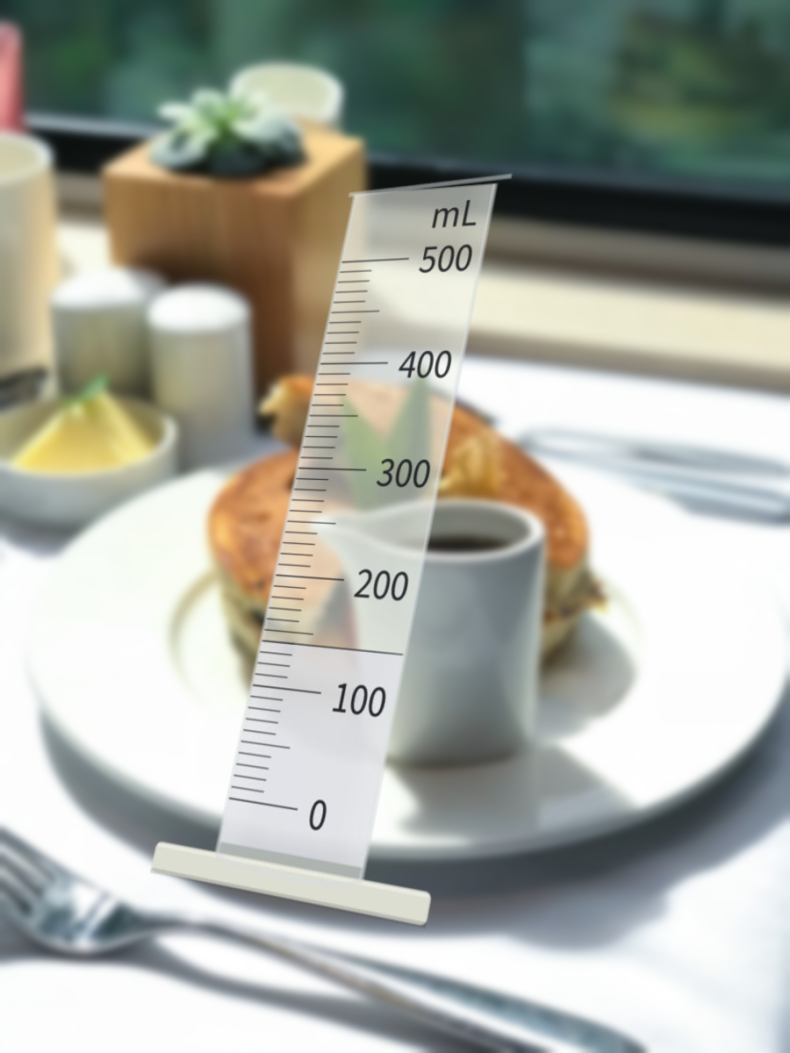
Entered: 140,mL
